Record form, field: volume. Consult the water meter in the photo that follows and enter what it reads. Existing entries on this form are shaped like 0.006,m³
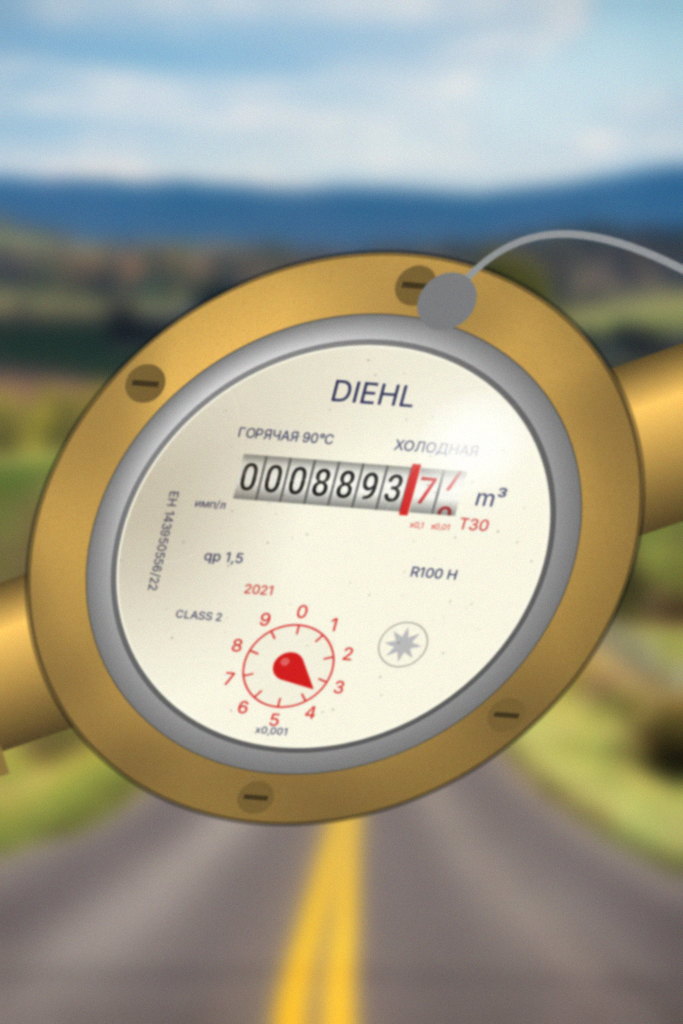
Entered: 8893.773,m³
